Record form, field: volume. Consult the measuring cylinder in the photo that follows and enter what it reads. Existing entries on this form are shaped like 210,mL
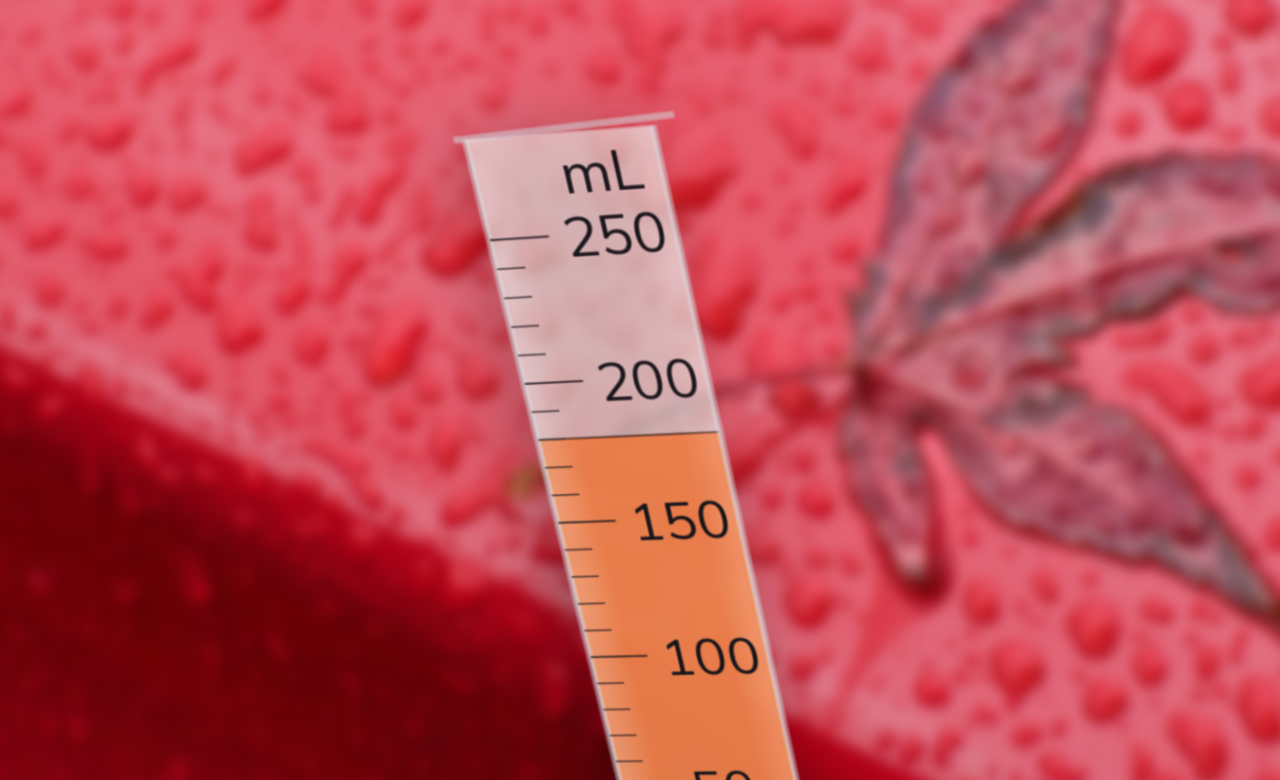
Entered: 180,mL
